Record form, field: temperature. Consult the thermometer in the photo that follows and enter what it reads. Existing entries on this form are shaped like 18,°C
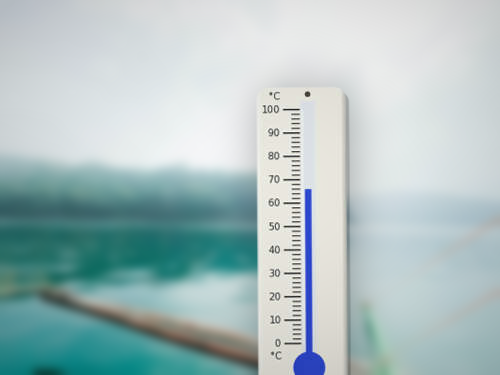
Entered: 66,°C
